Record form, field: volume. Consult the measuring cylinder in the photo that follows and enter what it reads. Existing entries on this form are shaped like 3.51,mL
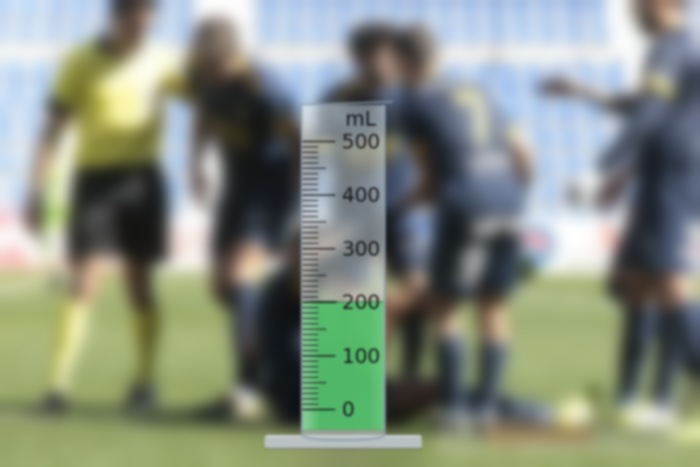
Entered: 200,mL
